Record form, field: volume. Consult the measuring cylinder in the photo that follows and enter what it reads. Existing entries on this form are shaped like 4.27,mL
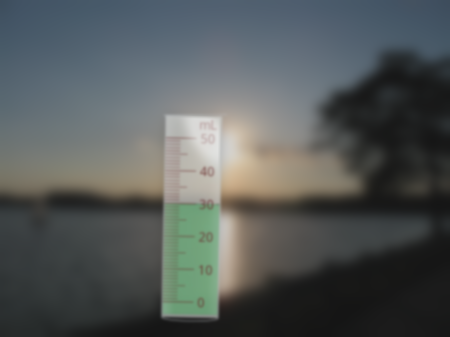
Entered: 30,mL
